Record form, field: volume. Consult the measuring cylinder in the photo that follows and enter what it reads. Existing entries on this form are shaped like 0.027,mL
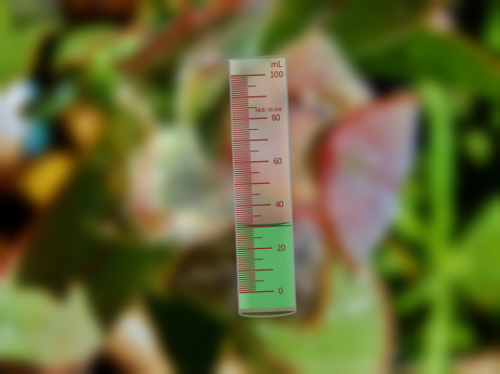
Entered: 30,mL
